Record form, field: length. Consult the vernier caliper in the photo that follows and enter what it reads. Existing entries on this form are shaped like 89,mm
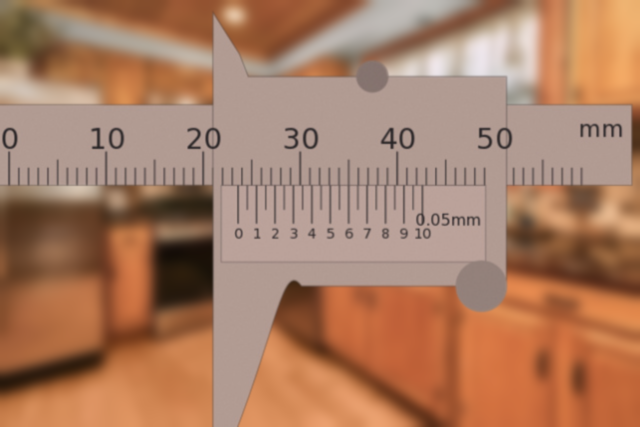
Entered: 23.6,mm
